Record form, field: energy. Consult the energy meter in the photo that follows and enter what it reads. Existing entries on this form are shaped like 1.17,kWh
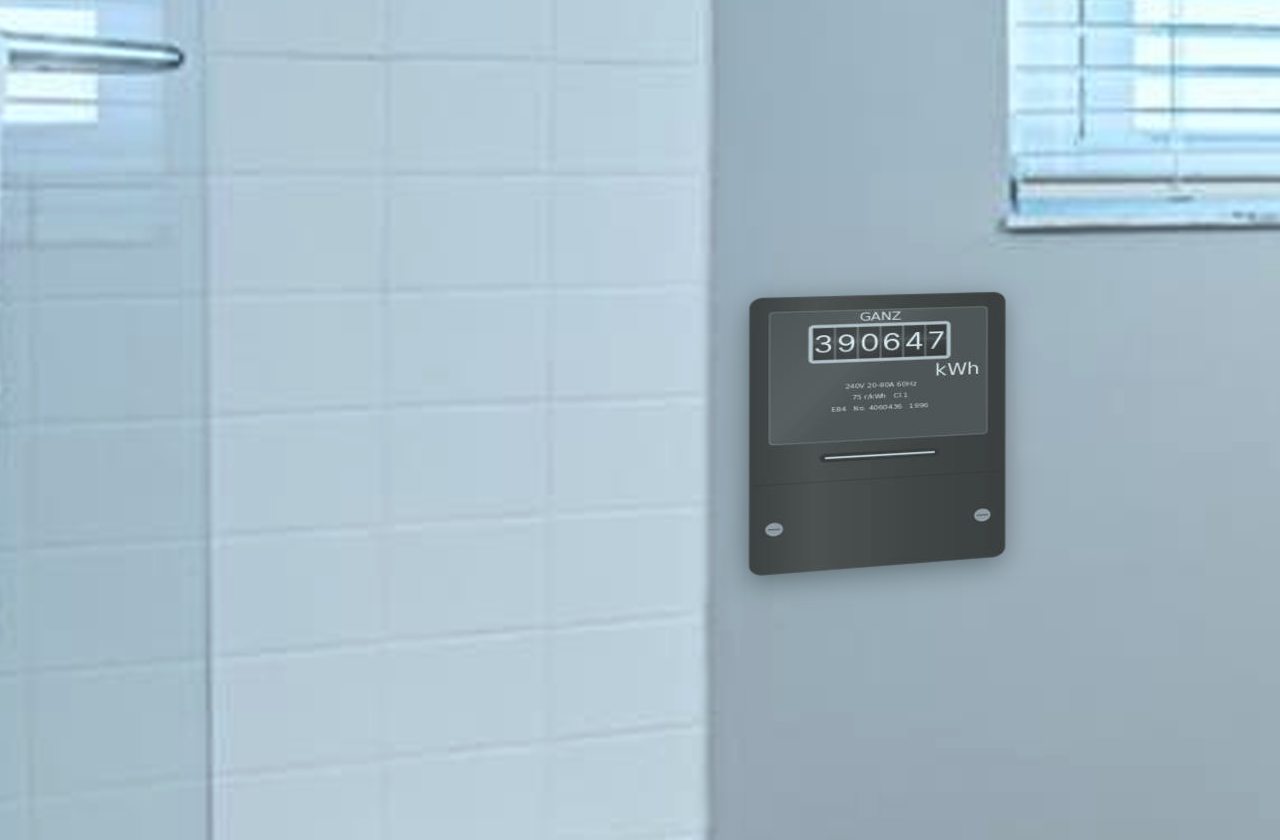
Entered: 390647,kWh
